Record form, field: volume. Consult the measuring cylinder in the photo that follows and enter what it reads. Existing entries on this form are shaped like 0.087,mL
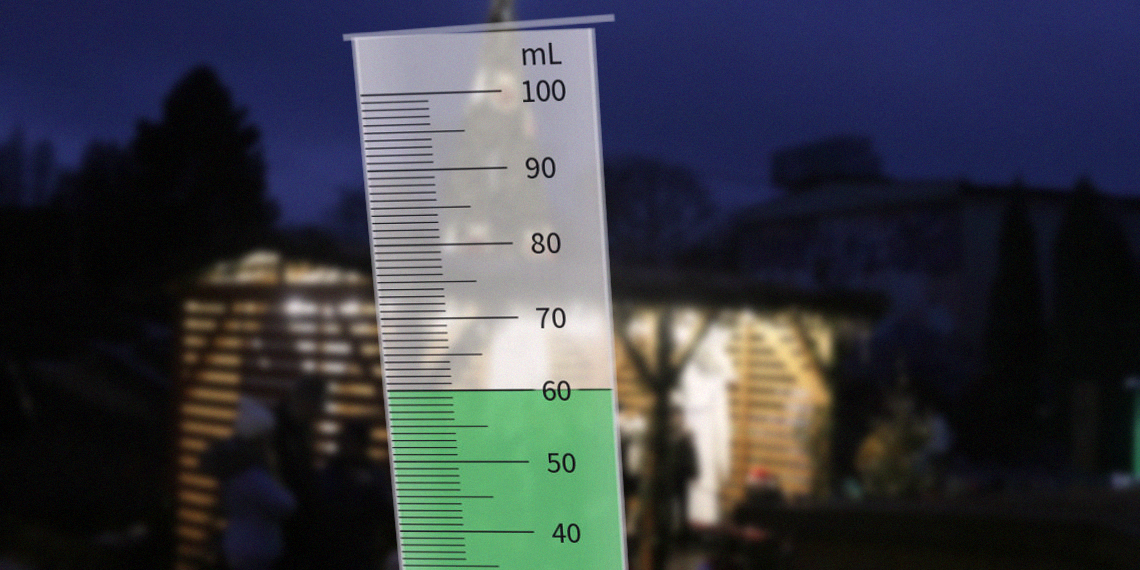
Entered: 60,mL
